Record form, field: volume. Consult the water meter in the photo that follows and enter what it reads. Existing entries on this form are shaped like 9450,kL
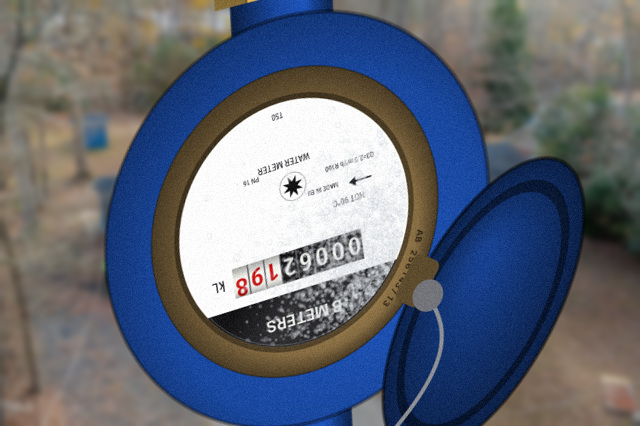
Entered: 62.198,kL
